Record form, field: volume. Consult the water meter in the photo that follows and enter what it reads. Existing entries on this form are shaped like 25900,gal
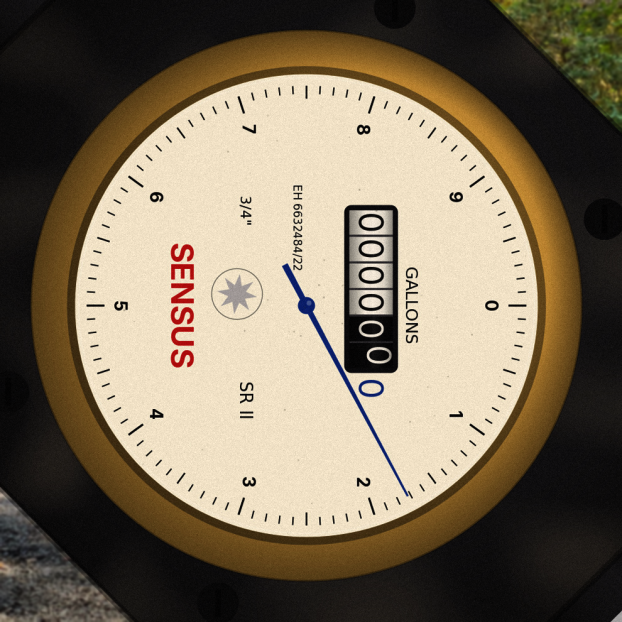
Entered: 1.7,gal
